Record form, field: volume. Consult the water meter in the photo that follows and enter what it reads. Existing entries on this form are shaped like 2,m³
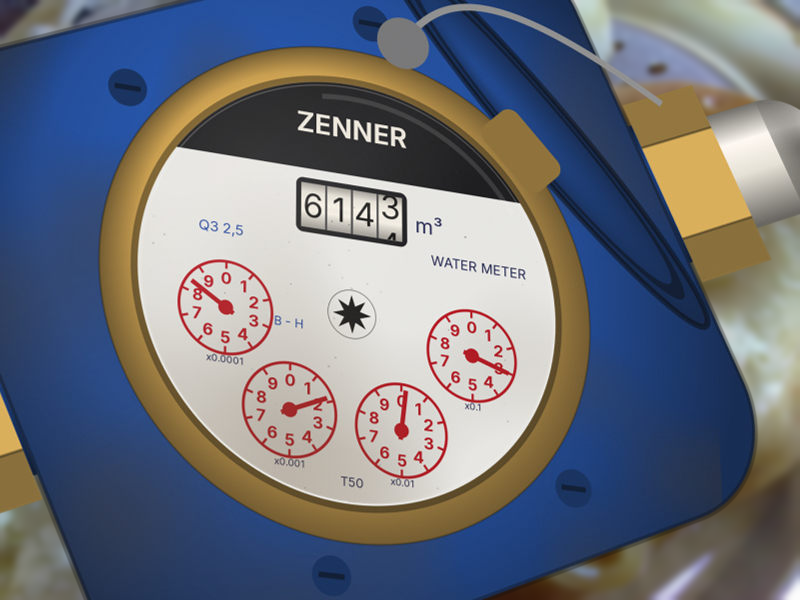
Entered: 6143.3018,m³
